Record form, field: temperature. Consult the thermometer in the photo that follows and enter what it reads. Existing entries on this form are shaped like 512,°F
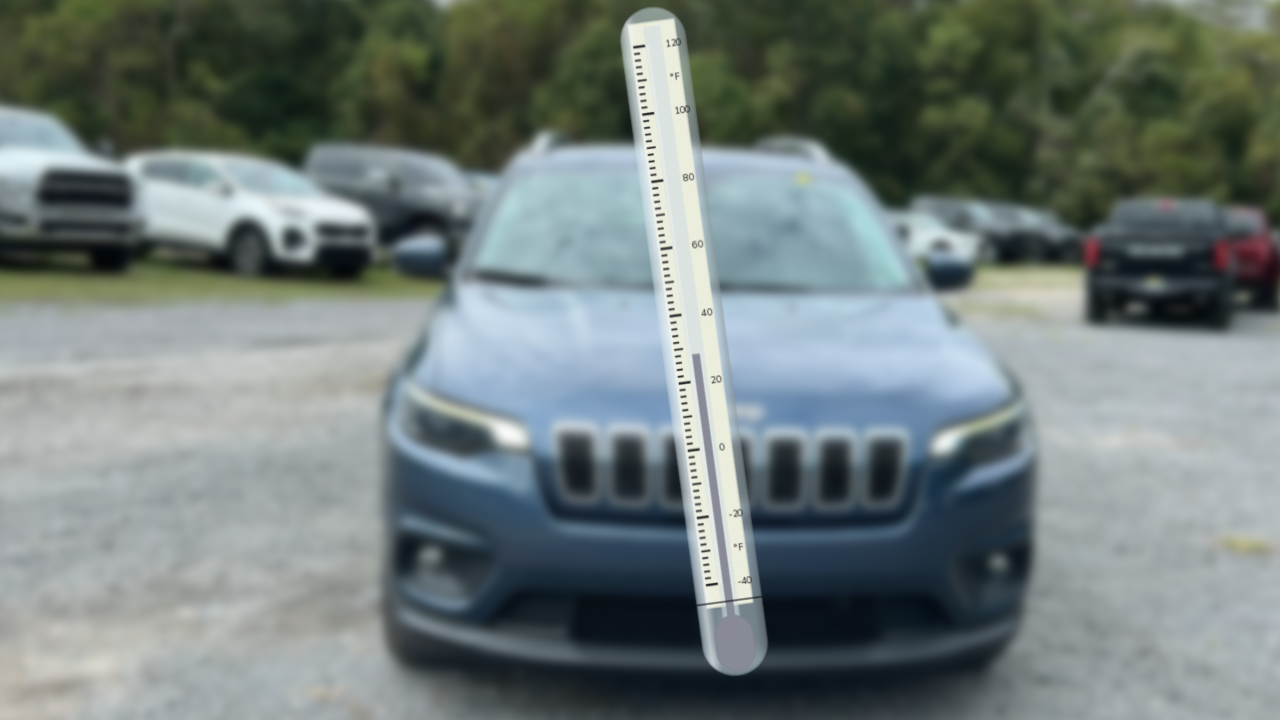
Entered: 28,°F
